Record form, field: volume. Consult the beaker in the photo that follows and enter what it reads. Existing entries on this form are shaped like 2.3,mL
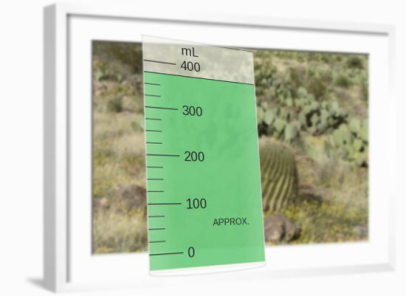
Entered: 375,mL
